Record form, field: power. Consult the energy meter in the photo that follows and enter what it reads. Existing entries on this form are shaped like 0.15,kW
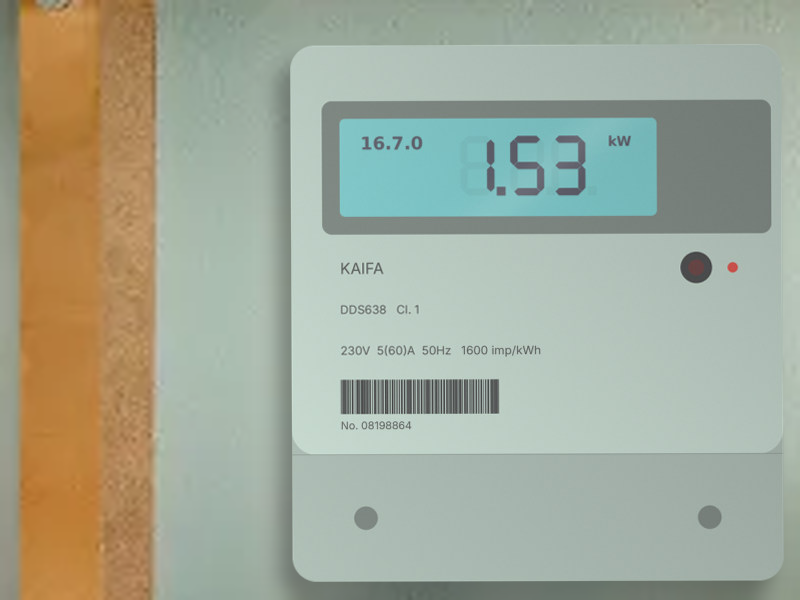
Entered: 1.53,kW
